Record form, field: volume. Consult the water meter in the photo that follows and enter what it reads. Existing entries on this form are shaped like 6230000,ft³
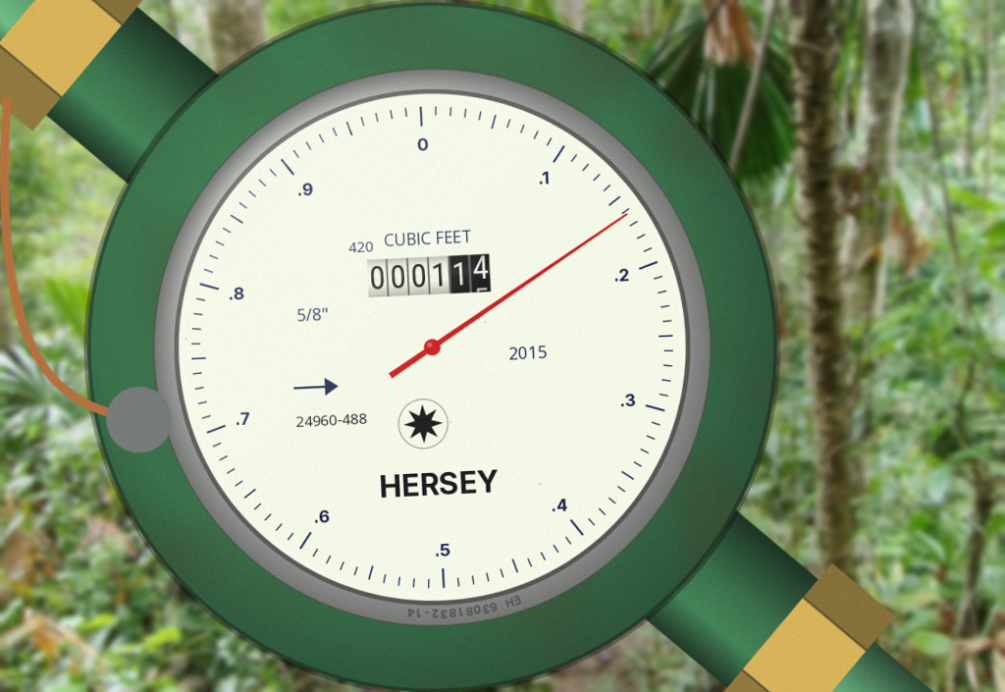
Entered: 114.16,ft³
